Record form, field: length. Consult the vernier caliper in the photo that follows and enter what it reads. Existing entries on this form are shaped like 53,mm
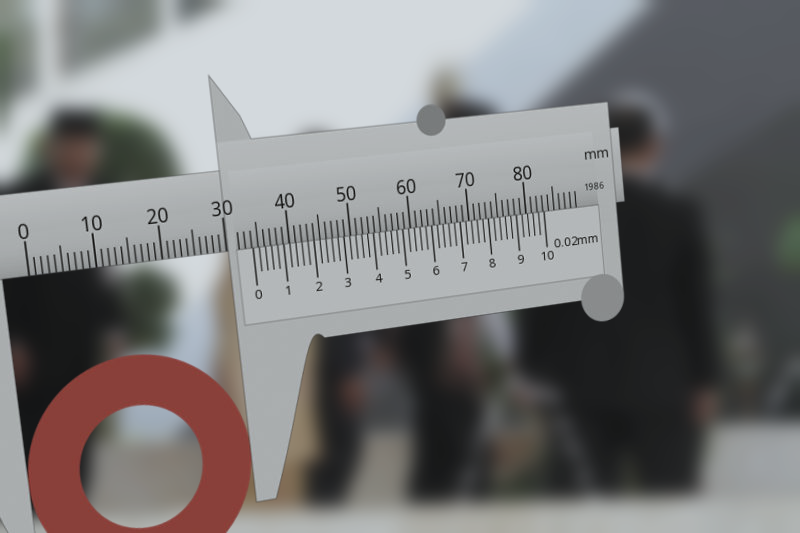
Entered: 34.2,mm
